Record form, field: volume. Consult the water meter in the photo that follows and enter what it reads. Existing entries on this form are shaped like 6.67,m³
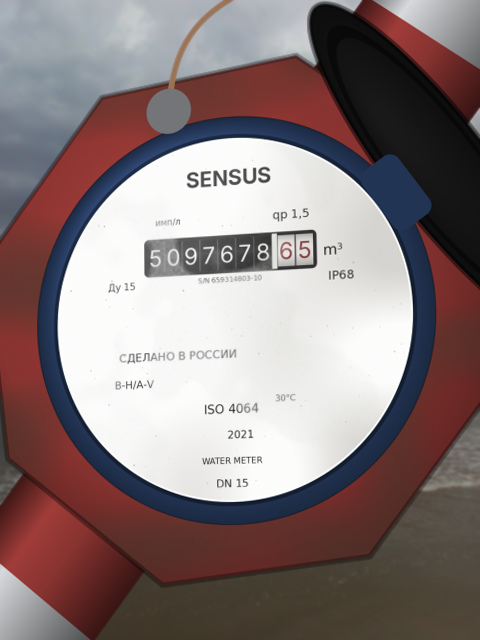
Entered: 5097678.65,m³
